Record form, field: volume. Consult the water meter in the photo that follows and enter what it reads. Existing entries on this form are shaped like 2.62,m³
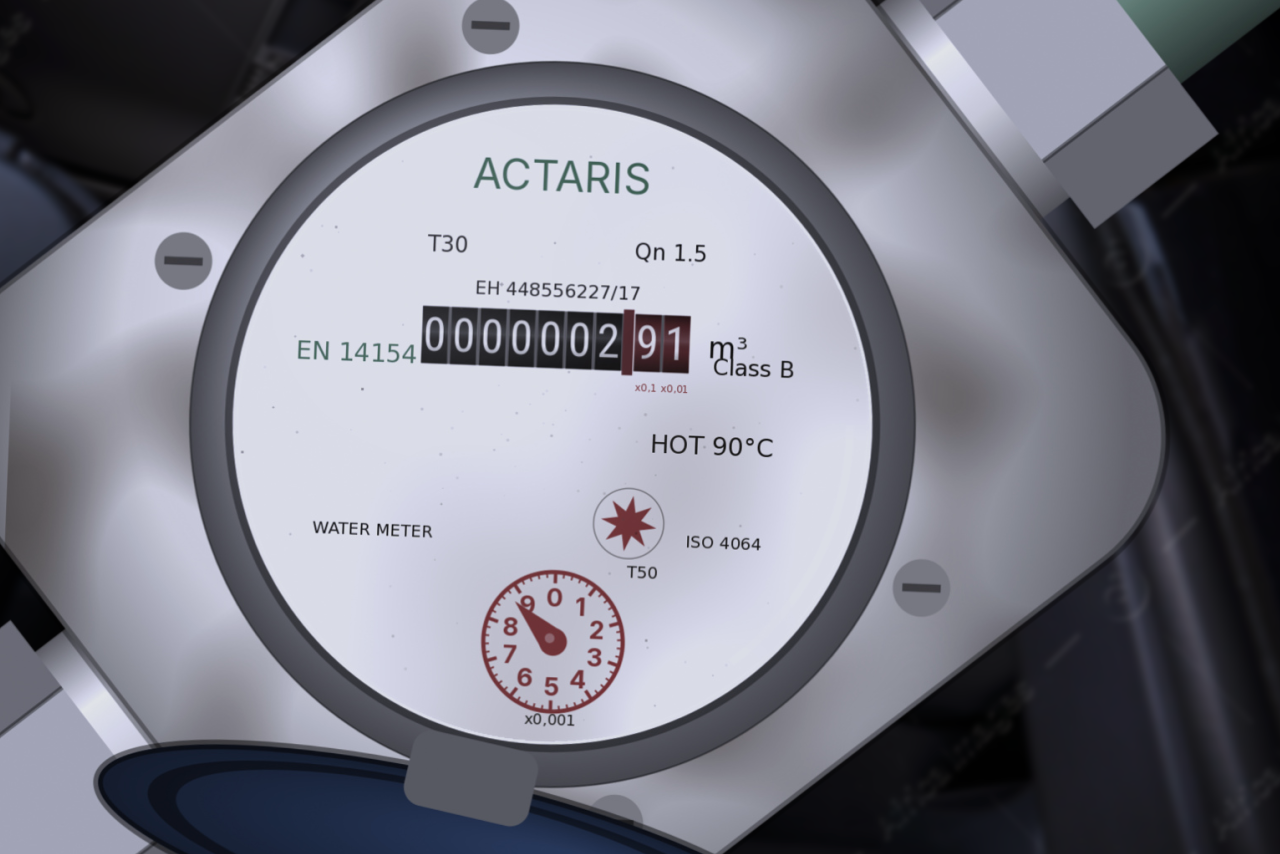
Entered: 2.918,m³
